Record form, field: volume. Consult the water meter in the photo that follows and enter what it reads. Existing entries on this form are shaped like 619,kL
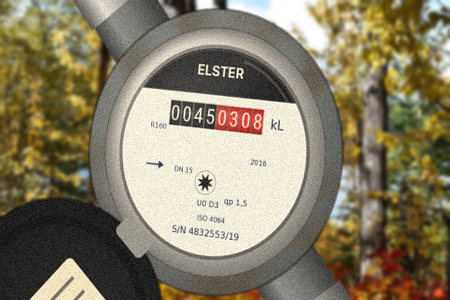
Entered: 45.0308,kL
